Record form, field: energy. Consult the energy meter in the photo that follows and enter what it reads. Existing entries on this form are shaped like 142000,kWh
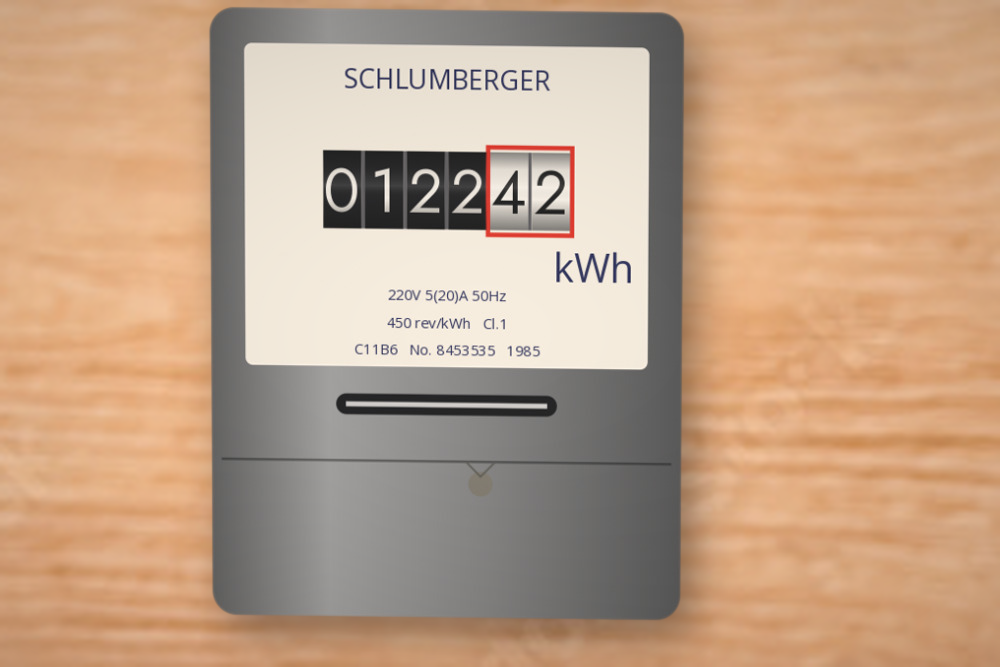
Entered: 122.42,kWh
